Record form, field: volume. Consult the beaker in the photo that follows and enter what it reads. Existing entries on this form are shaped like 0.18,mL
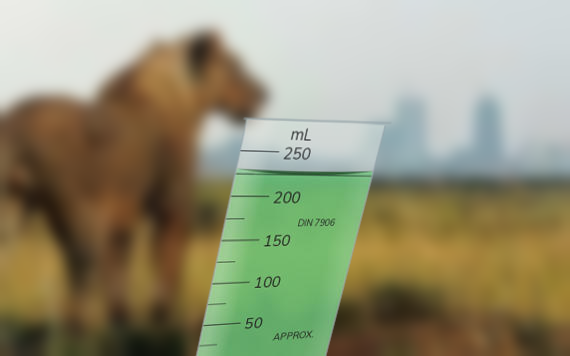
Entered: 225,mL
